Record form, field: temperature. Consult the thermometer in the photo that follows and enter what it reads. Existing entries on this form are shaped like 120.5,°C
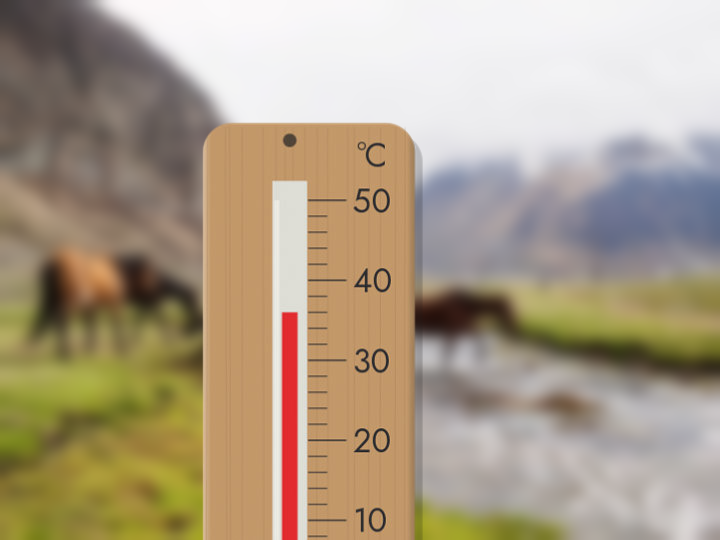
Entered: 36,°C
